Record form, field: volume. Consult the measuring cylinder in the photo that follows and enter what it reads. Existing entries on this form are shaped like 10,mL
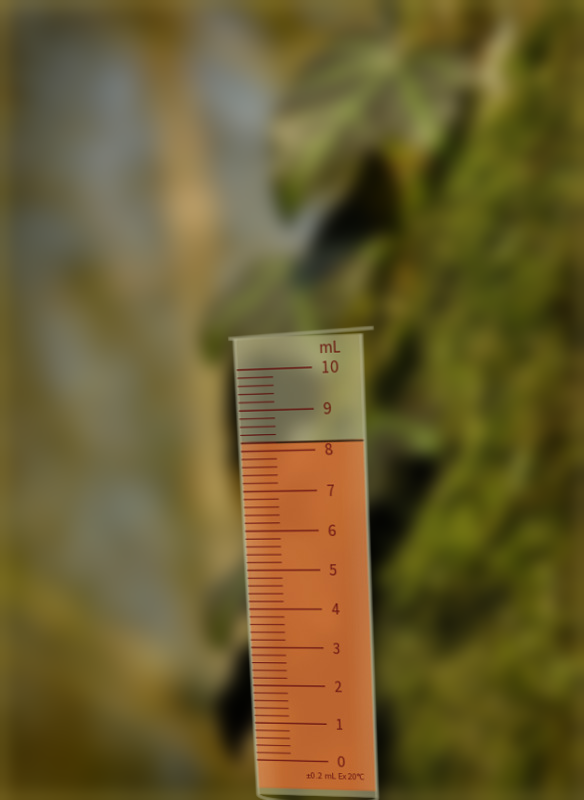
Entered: 8.2,mL
